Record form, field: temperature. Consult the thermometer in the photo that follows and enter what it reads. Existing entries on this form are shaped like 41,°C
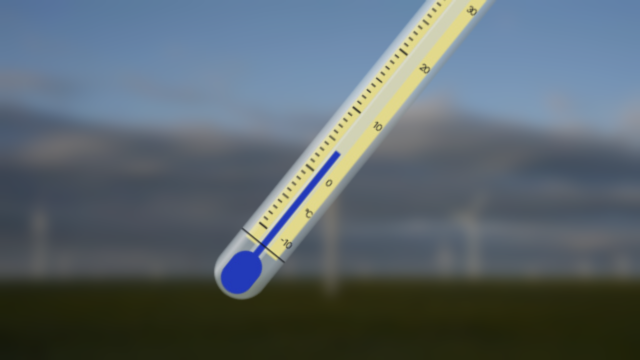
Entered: 4,°C
